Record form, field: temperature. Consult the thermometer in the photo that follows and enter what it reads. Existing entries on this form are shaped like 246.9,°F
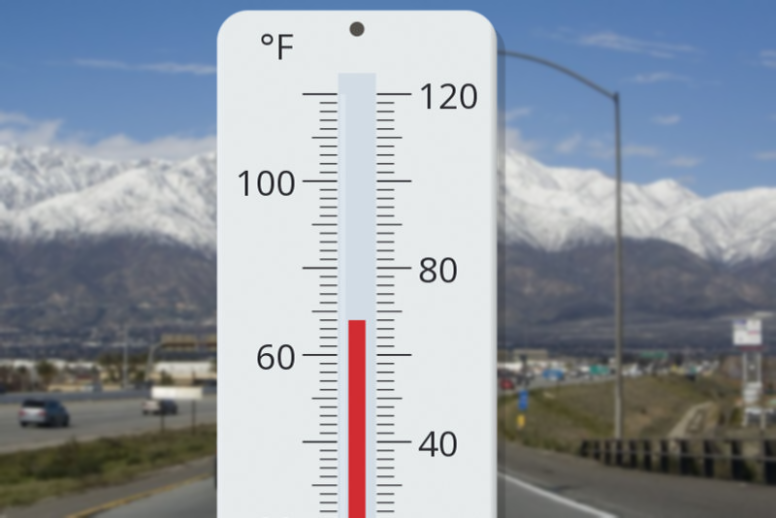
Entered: 68,°F
